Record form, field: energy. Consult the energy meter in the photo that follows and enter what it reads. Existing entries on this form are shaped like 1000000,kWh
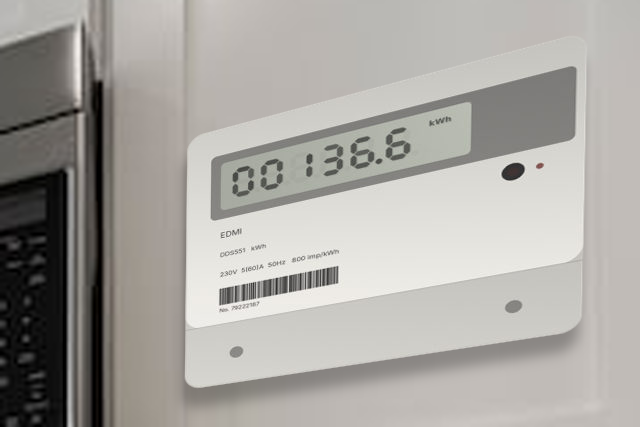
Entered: 136.6,kWh
